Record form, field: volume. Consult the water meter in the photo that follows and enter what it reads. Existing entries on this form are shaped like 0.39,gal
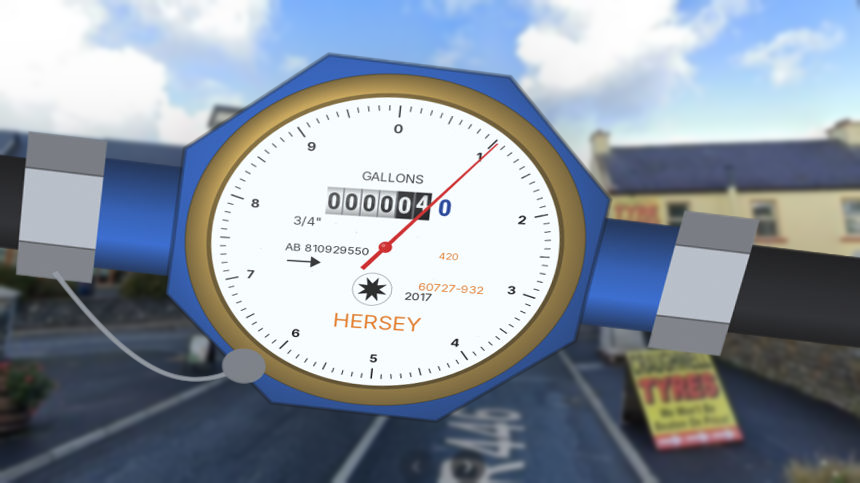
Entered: 41.0,gal
